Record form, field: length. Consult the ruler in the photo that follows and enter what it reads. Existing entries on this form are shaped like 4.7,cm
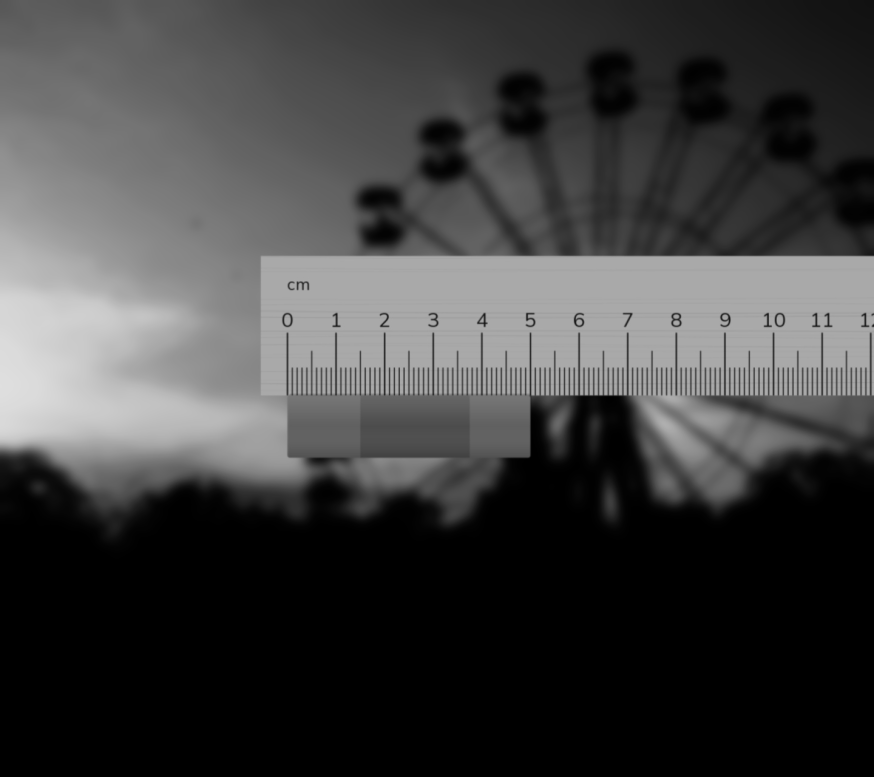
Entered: 5,cm
